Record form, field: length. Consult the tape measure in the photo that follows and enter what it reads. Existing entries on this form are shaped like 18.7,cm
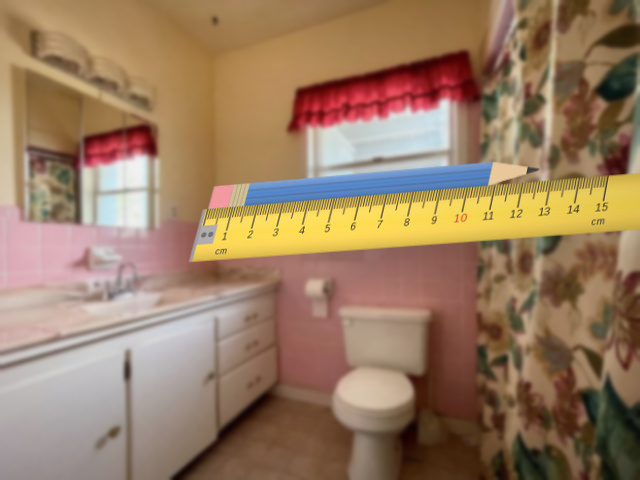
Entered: 12.5,cm
